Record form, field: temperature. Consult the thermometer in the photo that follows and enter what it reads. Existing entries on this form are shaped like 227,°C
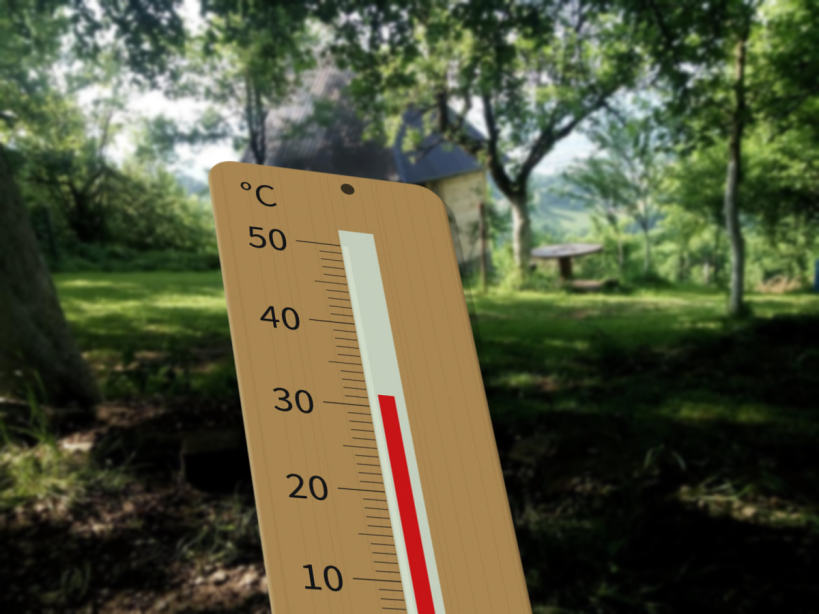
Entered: 31.5,°C
